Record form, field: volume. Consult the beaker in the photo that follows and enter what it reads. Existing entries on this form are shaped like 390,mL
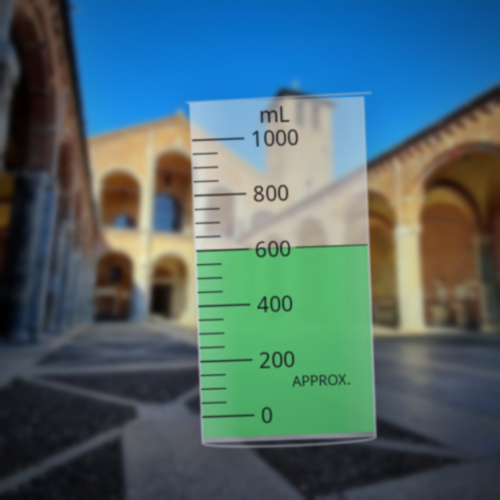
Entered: 600,mL
